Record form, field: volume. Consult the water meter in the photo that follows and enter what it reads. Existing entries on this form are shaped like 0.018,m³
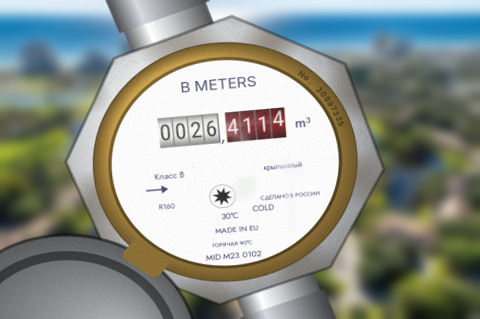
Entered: 26.4114,m³
